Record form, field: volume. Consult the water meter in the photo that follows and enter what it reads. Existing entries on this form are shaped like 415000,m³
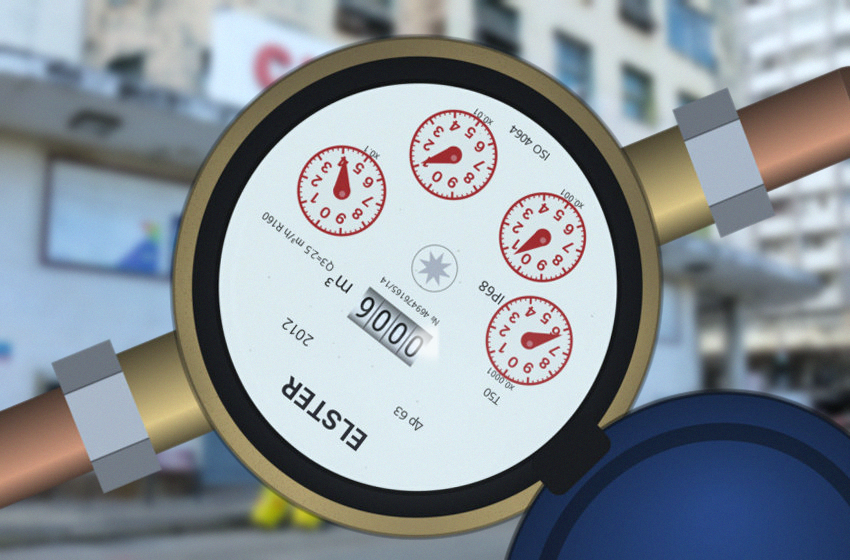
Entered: 6.4106,m³
